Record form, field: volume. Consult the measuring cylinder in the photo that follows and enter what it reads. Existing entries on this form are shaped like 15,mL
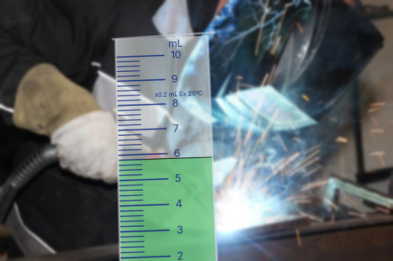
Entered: 5.8,mL
